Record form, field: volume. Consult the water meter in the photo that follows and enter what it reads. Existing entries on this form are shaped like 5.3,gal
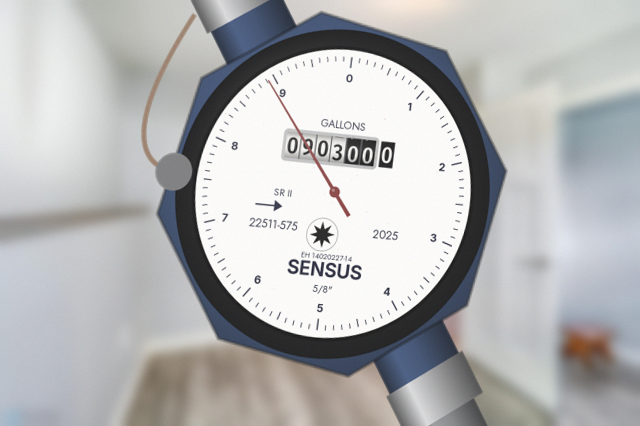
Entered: 902998.9,gal
